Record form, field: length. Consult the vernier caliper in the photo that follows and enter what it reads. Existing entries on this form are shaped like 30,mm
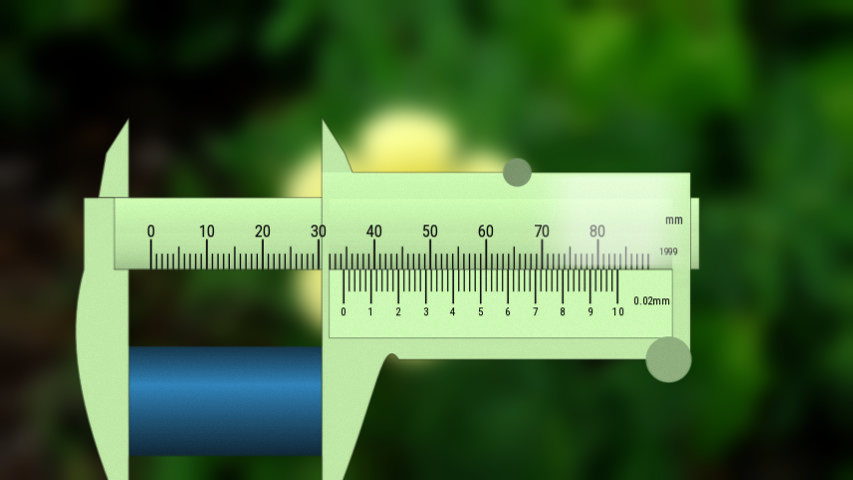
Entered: 34.5,mm
